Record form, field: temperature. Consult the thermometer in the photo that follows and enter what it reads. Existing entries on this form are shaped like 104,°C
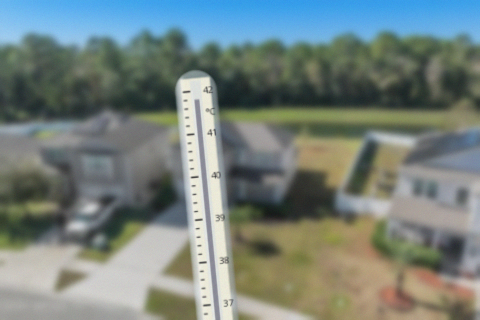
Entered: 41.8,°C
